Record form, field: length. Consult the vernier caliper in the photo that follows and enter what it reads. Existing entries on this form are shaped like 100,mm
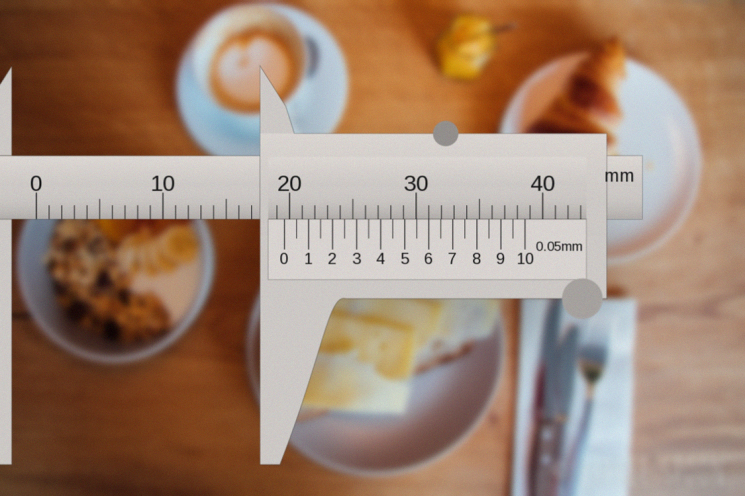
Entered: 19.6,mm
